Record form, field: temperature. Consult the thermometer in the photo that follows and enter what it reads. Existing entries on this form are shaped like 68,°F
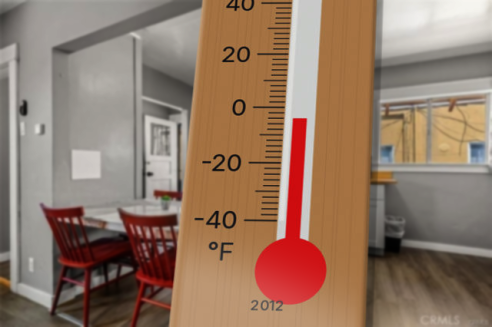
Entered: -4,°F
